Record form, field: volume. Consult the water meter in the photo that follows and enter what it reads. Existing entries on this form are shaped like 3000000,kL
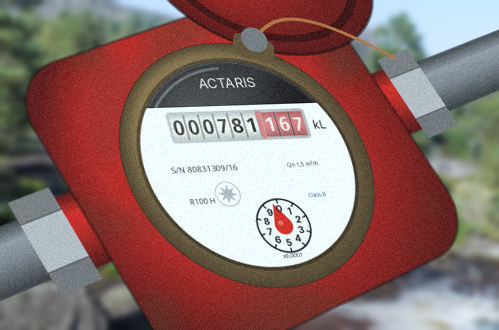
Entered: 781.1669,kL
